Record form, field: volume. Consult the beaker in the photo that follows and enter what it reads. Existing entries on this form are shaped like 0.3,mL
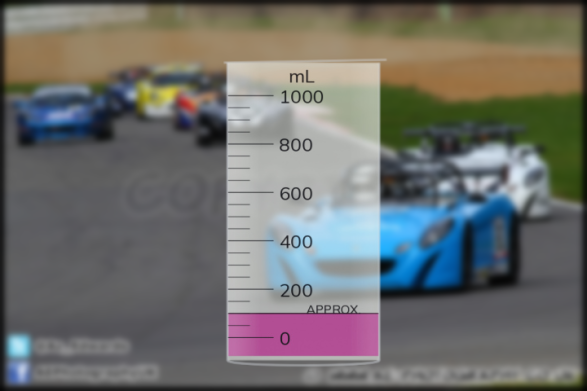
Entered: 100,mL
